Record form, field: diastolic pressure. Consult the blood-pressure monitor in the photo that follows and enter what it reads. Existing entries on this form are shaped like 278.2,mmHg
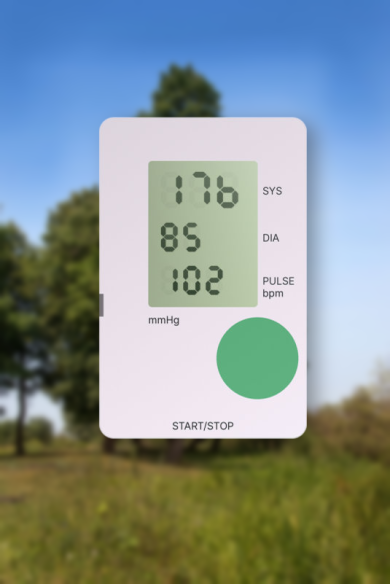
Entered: 85,mmHg
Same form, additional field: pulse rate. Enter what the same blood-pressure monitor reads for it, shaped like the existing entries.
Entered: 102,bpm
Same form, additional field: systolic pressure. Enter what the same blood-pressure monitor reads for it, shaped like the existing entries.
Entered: 176,mmHg
